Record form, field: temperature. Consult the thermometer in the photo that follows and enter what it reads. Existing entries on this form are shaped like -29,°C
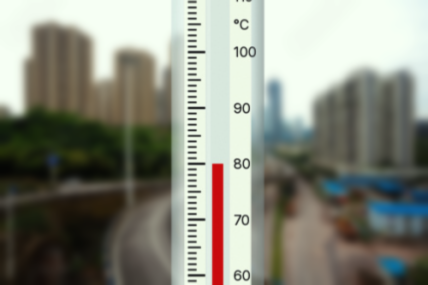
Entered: 80,°C
